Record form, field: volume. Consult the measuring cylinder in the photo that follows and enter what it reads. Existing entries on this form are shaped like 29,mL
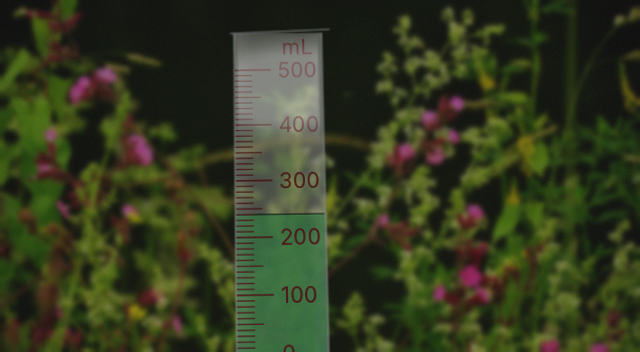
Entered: 240,mL
